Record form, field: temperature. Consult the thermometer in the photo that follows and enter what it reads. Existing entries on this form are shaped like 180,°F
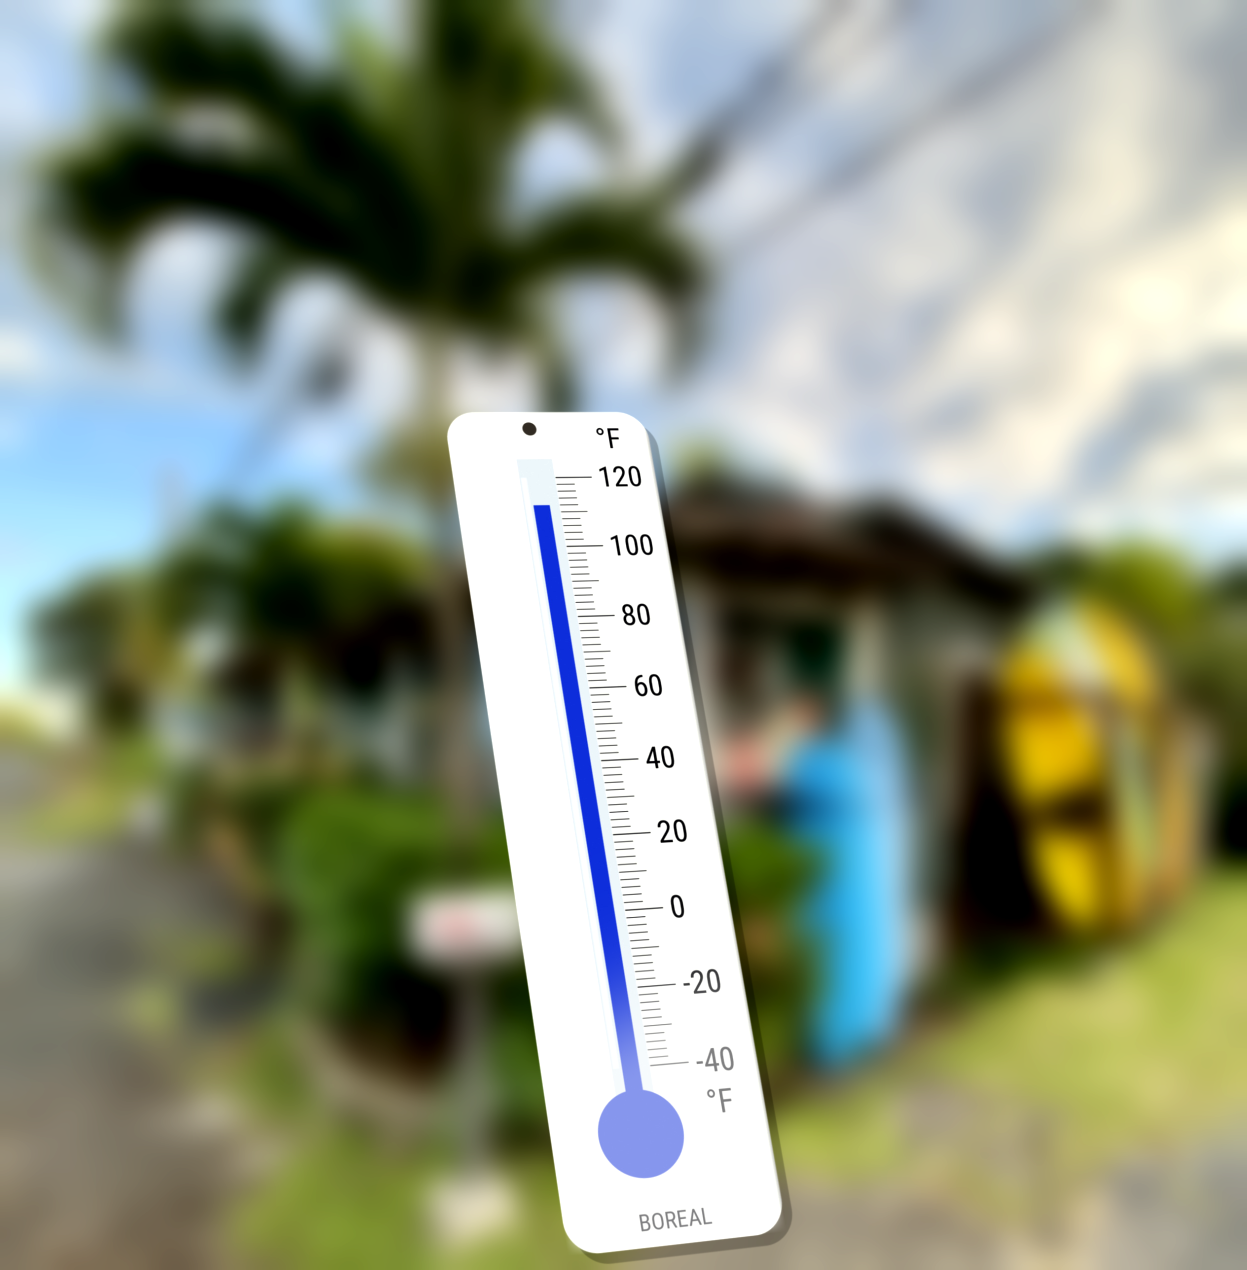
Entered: 112,°F
